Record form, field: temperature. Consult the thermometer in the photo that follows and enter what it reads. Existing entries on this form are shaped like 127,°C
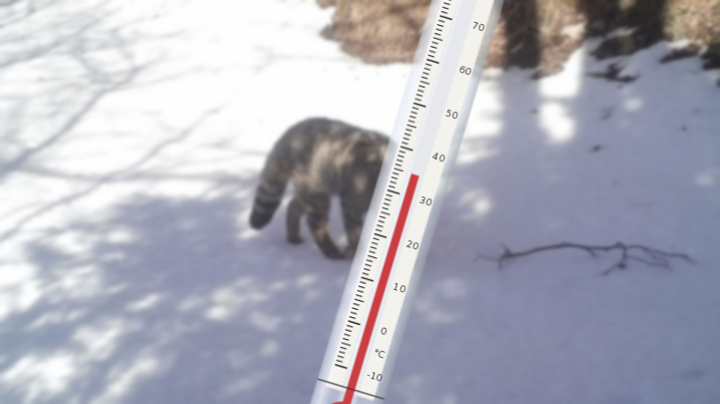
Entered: 35,°C
